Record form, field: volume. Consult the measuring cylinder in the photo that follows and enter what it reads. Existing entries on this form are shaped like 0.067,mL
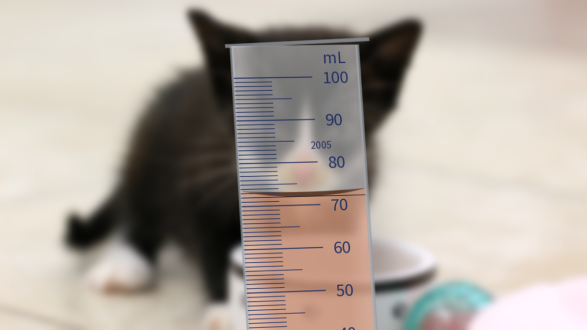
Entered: 72,mL
